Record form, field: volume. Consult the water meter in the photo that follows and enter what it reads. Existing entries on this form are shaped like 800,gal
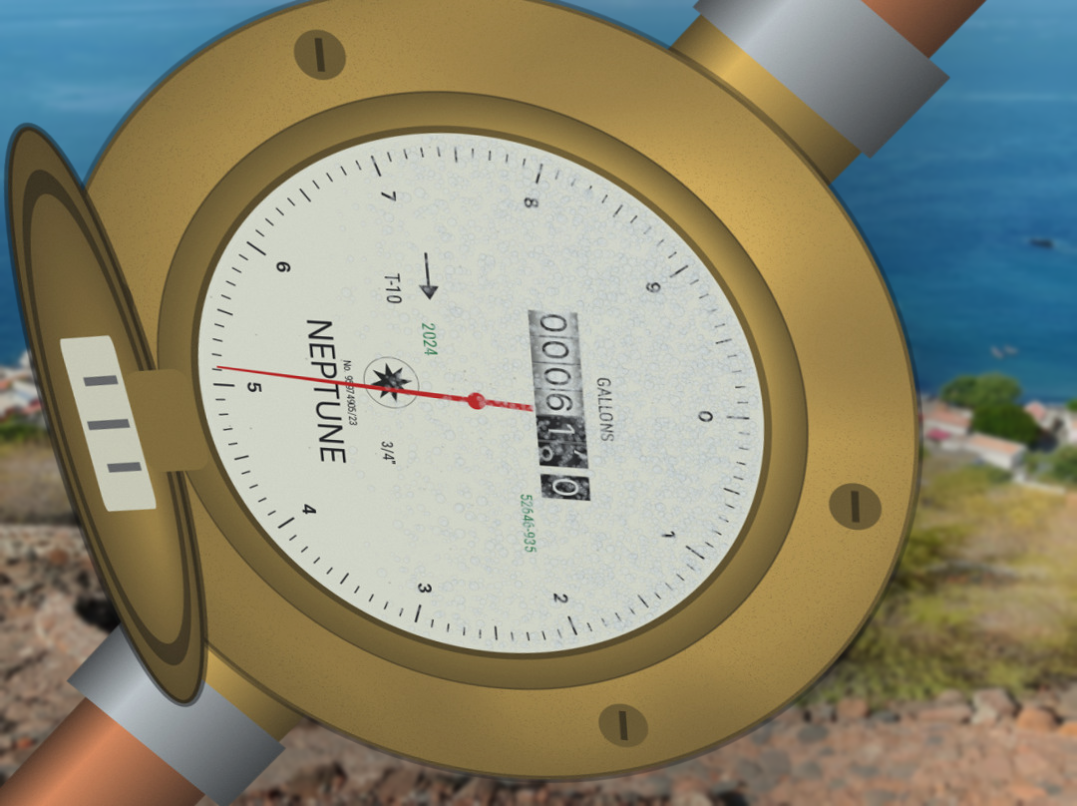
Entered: 6175.1,gal
